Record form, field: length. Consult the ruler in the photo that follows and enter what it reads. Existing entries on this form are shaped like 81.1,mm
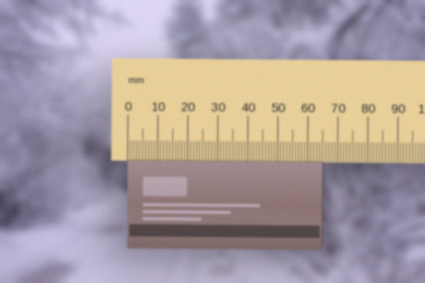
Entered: 65,mm
